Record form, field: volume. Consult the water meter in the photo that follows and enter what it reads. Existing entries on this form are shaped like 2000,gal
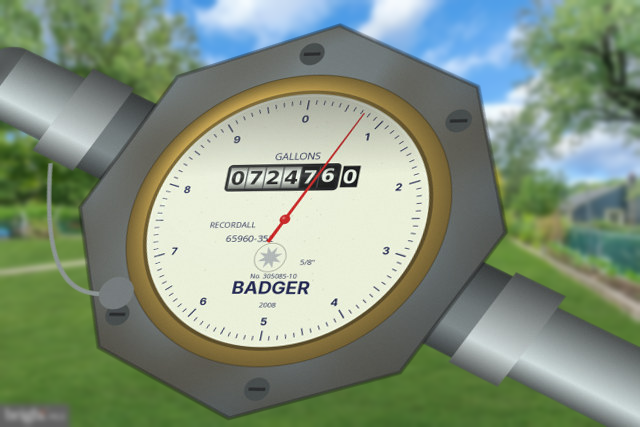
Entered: 724760.7,gal
